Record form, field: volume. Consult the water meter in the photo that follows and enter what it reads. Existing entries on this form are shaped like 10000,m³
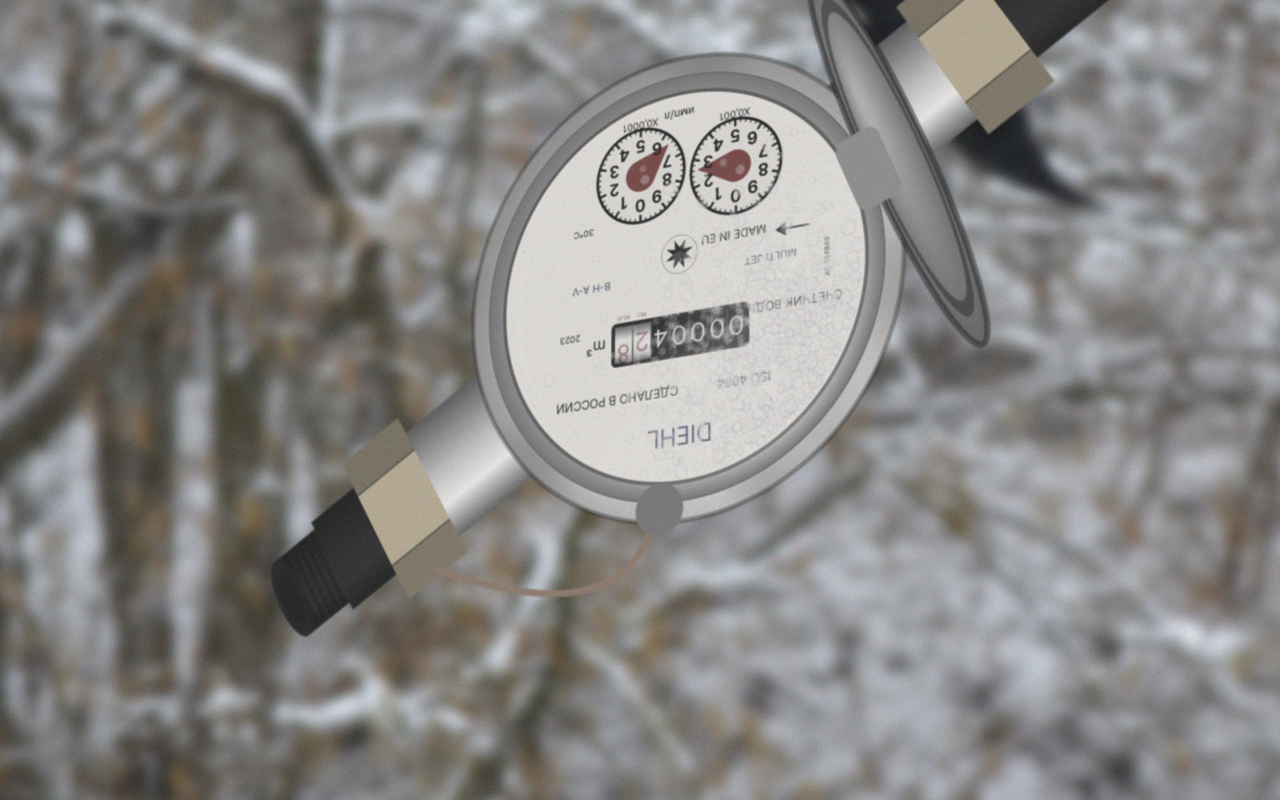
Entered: 4.2826,m³
